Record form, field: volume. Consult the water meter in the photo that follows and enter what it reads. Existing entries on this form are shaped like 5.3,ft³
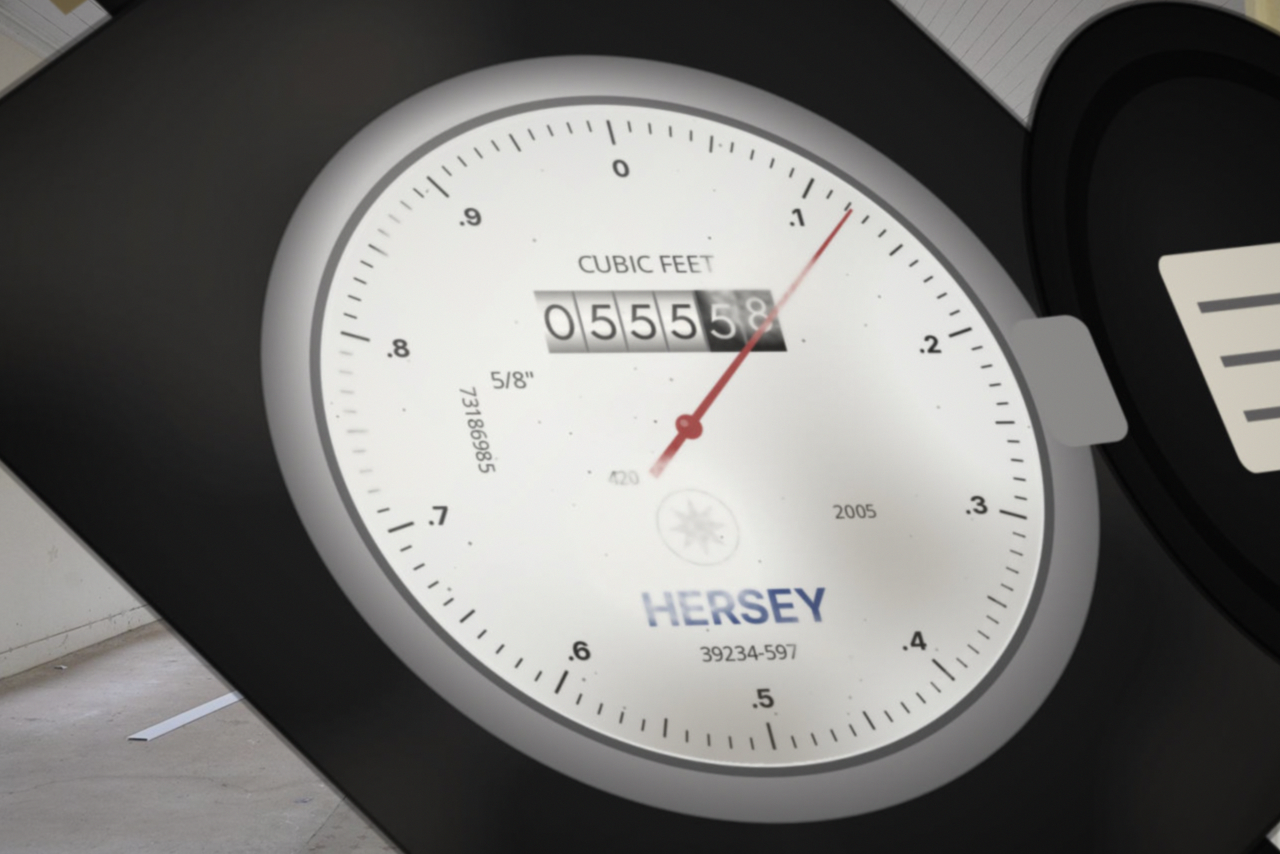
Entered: 55558.12,ft³
